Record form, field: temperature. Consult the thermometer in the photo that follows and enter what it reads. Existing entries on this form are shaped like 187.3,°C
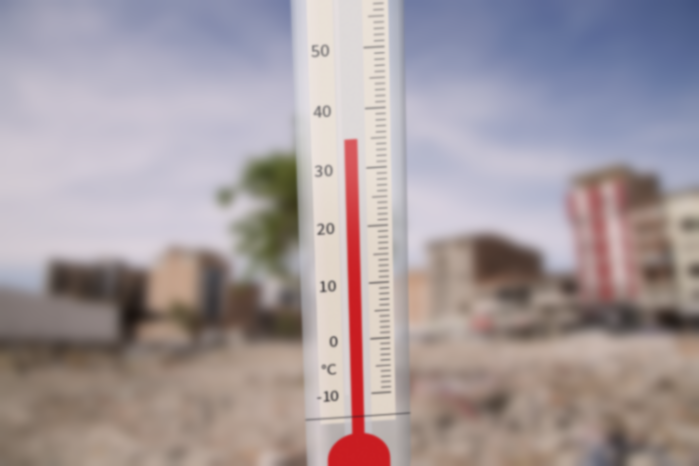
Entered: 35,°C
